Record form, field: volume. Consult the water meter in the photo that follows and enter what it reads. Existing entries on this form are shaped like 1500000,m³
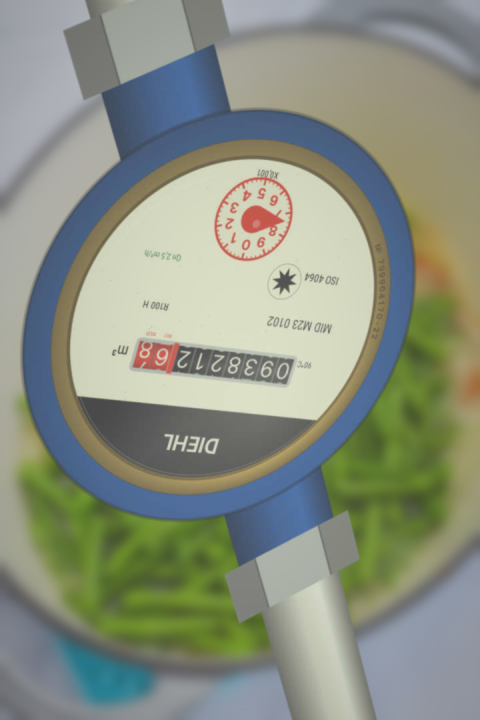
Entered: 938212.677,m³
